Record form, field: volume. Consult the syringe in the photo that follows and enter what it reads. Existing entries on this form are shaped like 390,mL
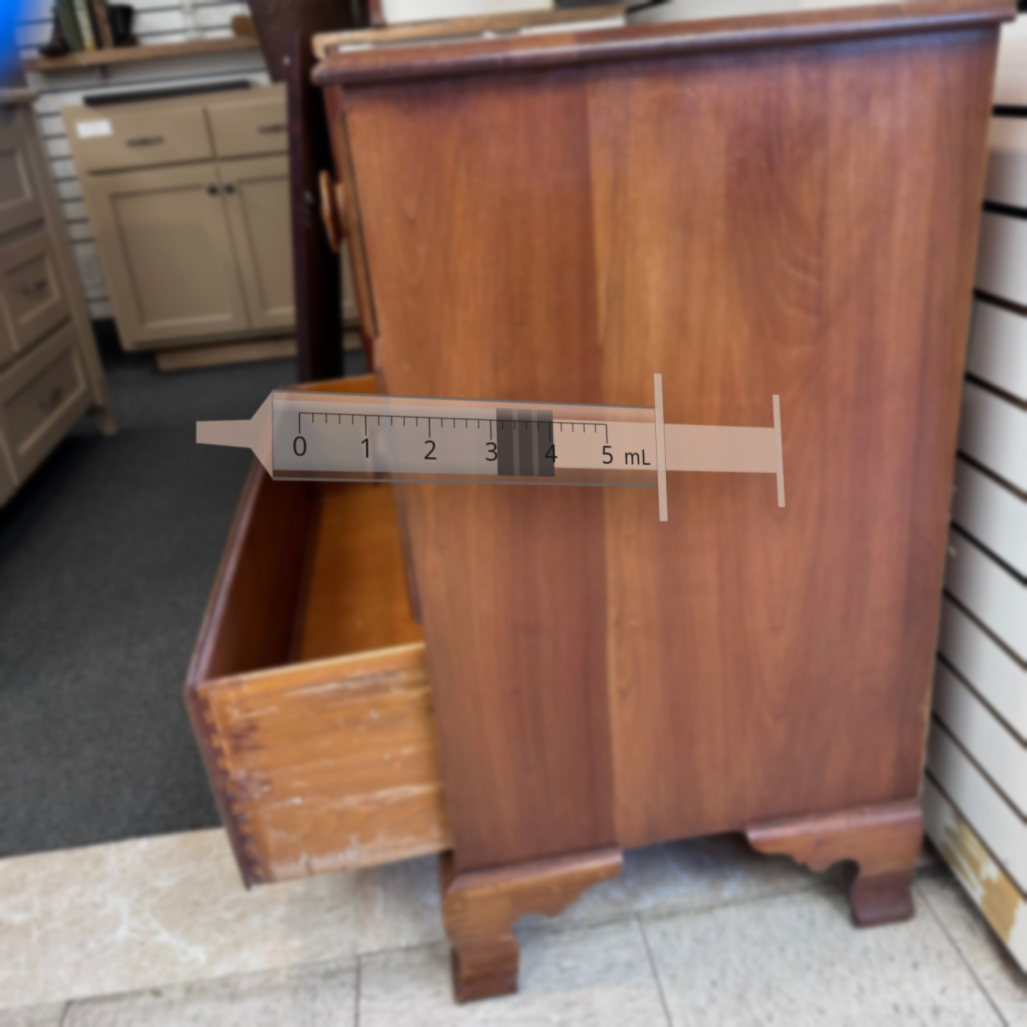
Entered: 3.1,mL
